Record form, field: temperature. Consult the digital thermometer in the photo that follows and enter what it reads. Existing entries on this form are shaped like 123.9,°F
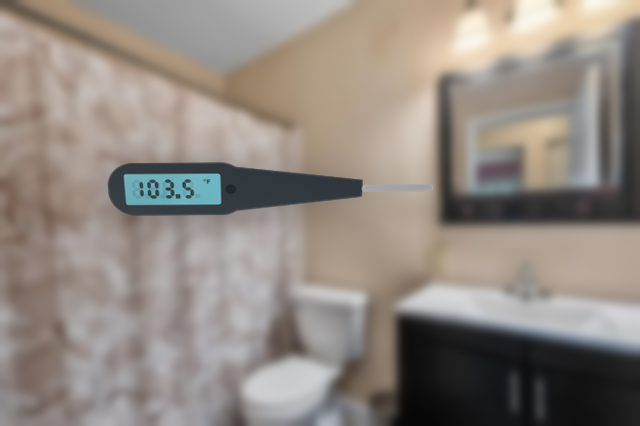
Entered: 103.5,°F
